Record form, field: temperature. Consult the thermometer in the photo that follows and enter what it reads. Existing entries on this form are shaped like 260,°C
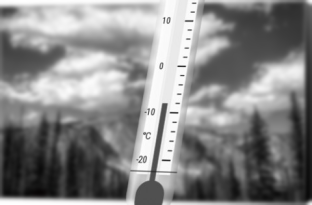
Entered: -8,°C
